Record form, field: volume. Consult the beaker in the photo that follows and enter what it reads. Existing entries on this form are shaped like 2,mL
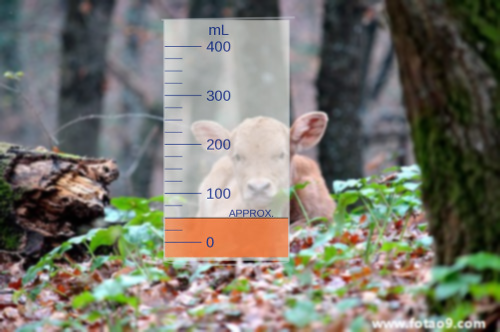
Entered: 50,mL
